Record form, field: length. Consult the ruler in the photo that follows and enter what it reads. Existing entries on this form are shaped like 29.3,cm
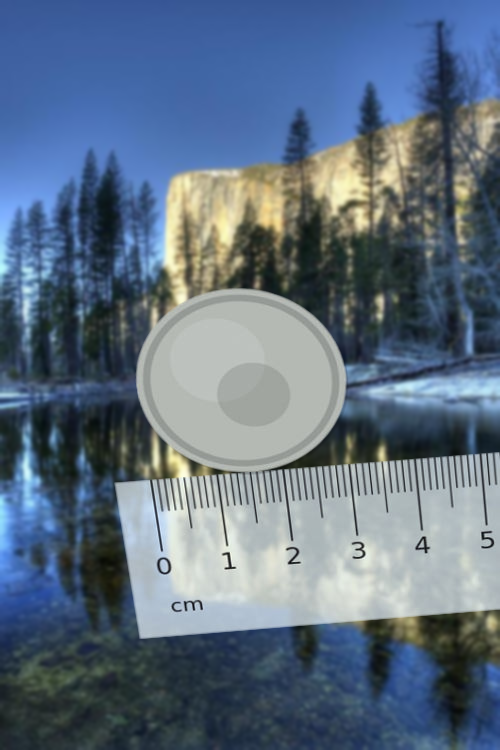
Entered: 3.1,cm
